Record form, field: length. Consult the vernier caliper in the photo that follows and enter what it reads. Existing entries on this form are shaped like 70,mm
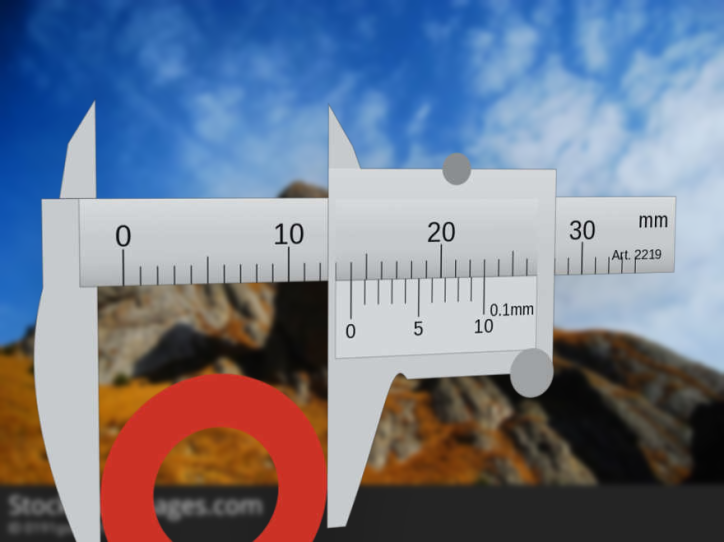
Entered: 14.0,mm
